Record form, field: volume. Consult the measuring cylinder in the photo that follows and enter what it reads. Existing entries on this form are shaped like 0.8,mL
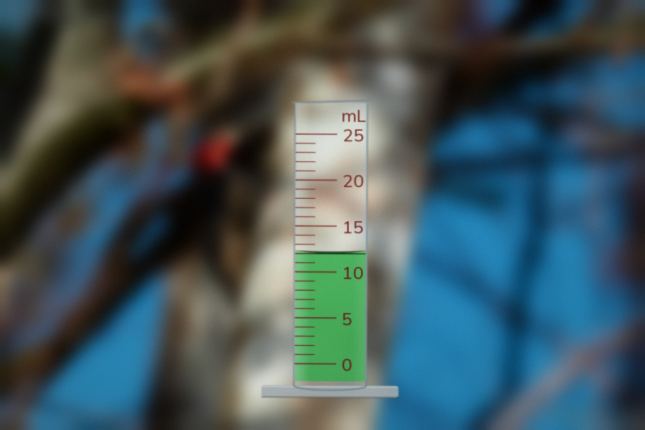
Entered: 12,mL
